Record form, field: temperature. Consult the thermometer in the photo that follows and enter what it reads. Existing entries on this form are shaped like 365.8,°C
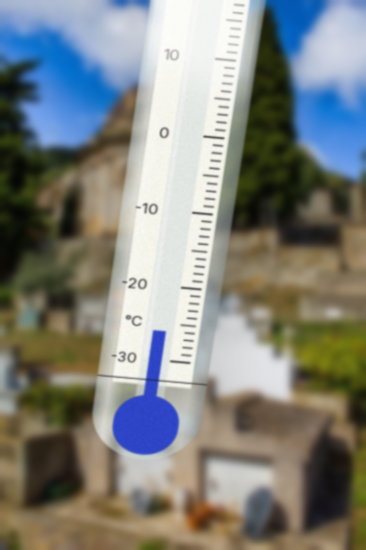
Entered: -26,°C
